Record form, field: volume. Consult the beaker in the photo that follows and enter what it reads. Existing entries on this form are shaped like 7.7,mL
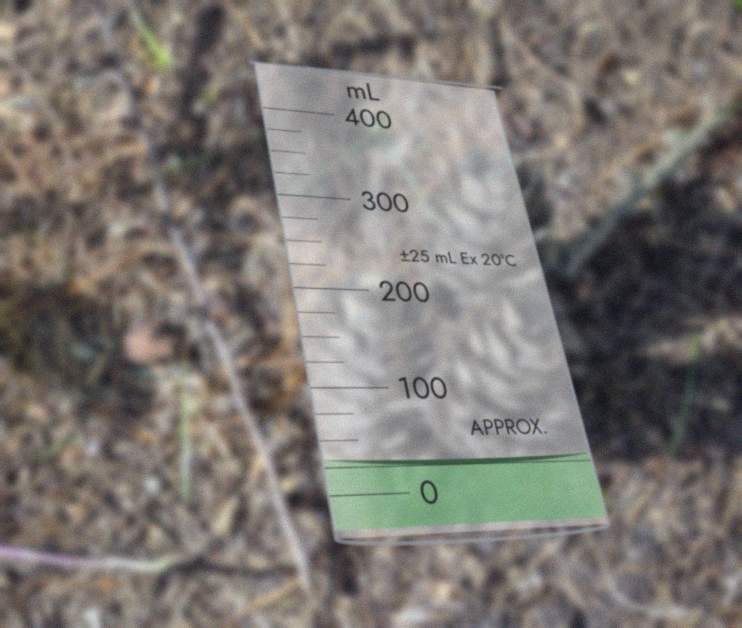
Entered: 25,mL
